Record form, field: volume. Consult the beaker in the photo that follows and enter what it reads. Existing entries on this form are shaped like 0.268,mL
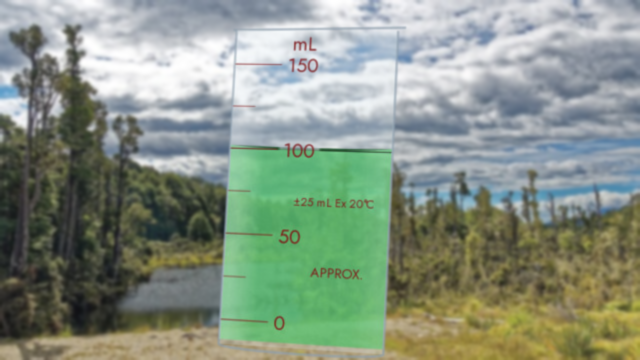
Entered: 100,mL
